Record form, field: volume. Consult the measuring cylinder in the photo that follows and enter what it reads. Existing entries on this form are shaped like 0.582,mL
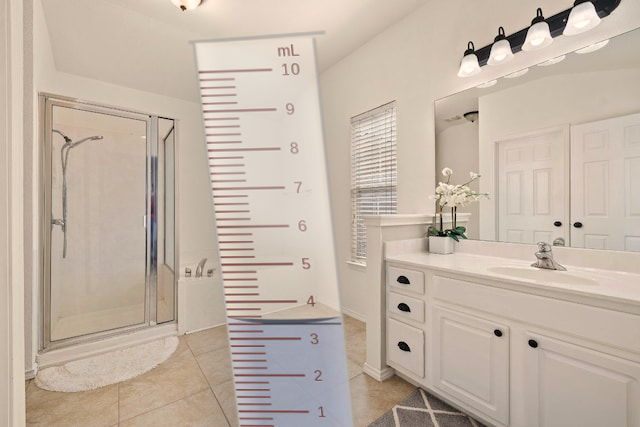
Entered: 3.4,mL
